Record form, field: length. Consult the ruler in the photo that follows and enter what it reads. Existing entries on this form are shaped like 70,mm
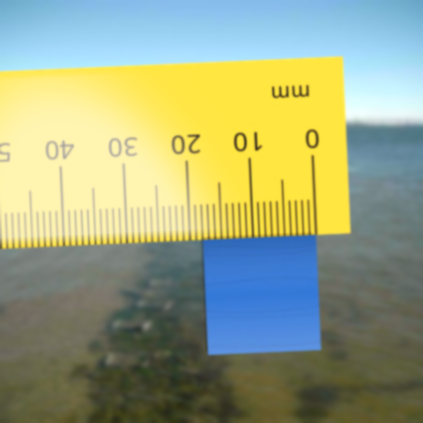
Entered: 18,mm
